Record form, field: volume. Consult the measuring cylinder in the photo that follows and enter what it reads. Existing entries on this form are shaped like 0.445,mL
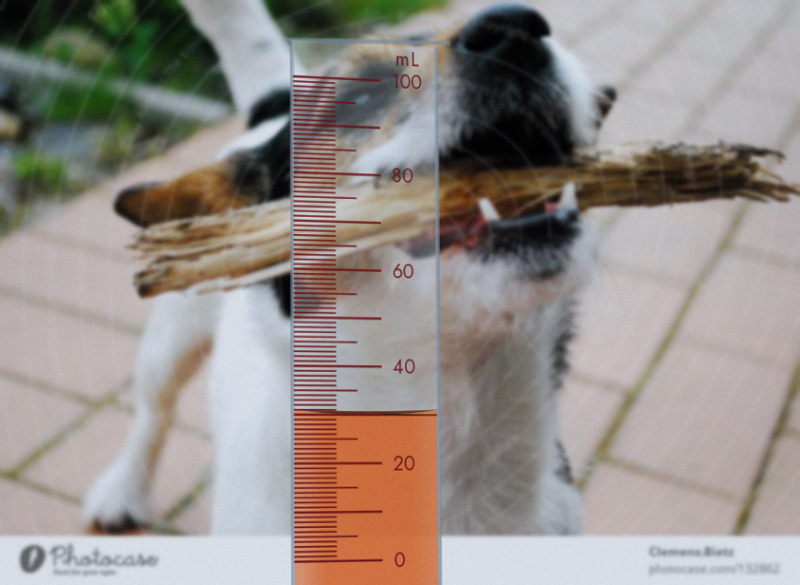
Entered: 30,mL
